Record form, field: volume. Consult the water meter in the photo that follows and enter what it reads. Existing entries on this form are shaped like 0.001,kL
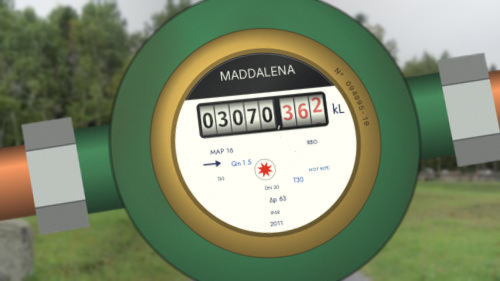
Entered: 3070.362,kL
